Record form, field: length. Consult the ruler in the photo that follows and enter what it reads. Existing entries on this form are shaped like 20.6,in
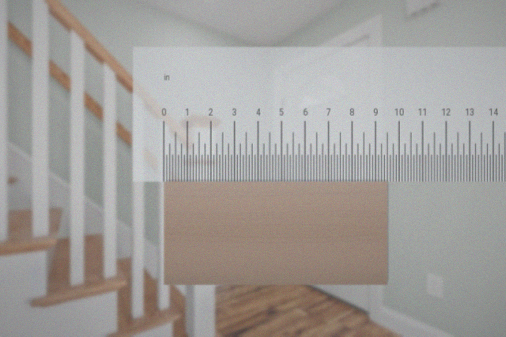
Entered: 9.5,in
